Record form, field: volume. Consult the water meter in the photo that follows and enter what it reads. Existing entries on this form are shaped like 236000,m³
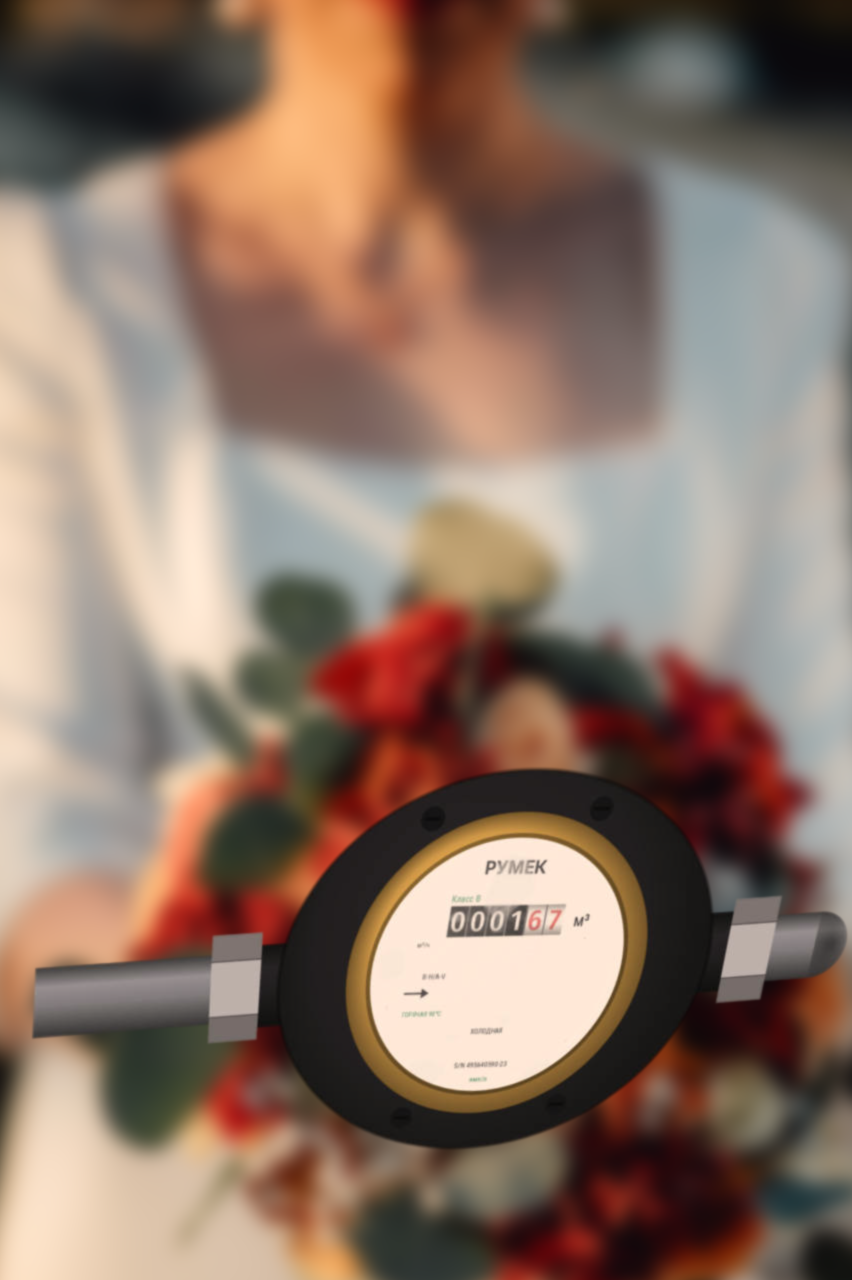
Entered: 1.67,m³
